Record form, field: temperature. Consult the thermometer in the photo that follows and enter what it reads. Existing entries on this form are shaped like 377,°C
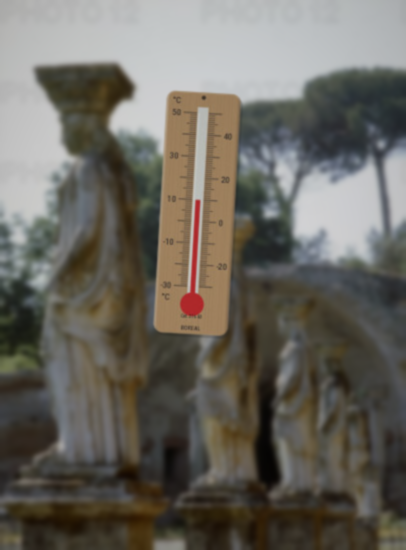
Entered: 10,°C
